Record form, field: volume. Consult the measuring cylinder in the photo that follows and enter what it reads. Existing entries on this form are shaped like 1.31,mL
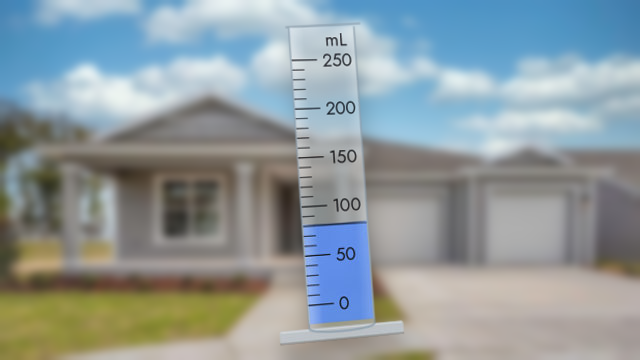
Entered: 80,mL
